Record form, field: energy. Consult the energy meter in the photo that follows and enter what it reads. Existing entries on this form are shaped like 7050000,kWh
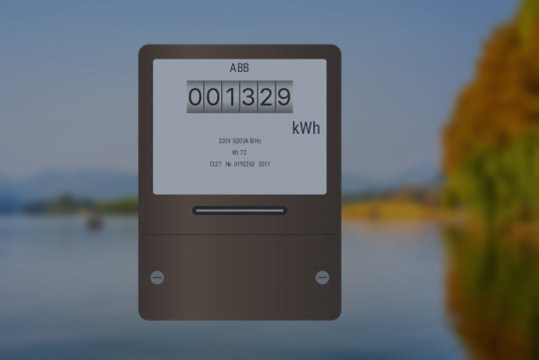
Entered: 1329,kWh
